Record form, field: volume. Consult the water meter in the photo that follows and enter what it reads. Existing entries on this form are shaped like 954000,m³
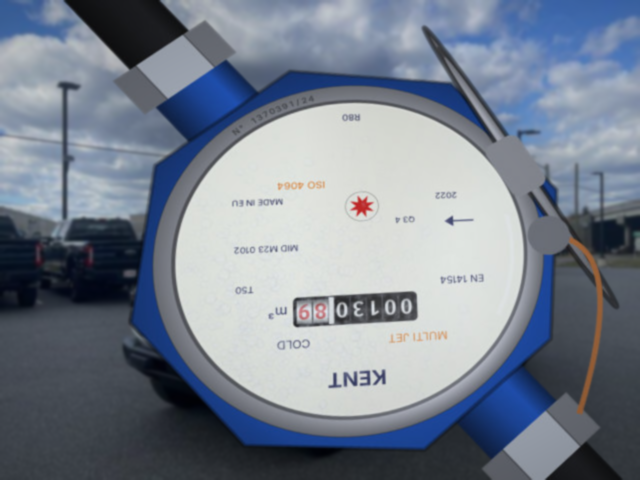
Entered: 130.89,m³
